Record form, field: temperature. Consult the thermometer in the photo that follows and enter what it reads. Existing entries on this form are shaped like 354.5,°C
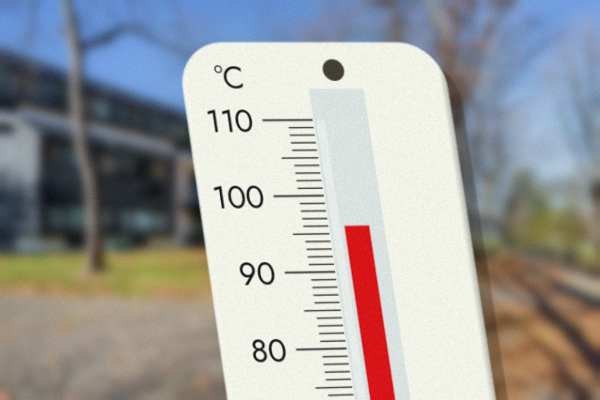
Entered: 96,°C
